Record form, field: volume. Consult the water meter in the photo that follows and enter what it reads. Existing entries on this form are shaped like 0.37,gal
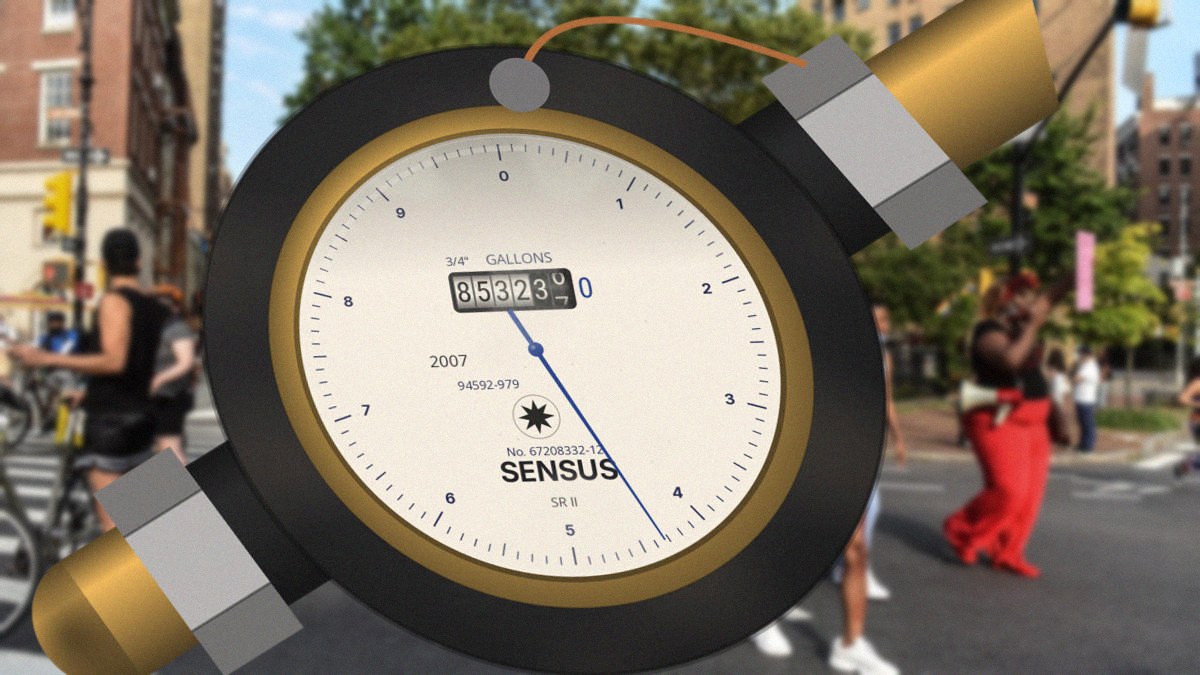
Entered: 8532364.3,gal
